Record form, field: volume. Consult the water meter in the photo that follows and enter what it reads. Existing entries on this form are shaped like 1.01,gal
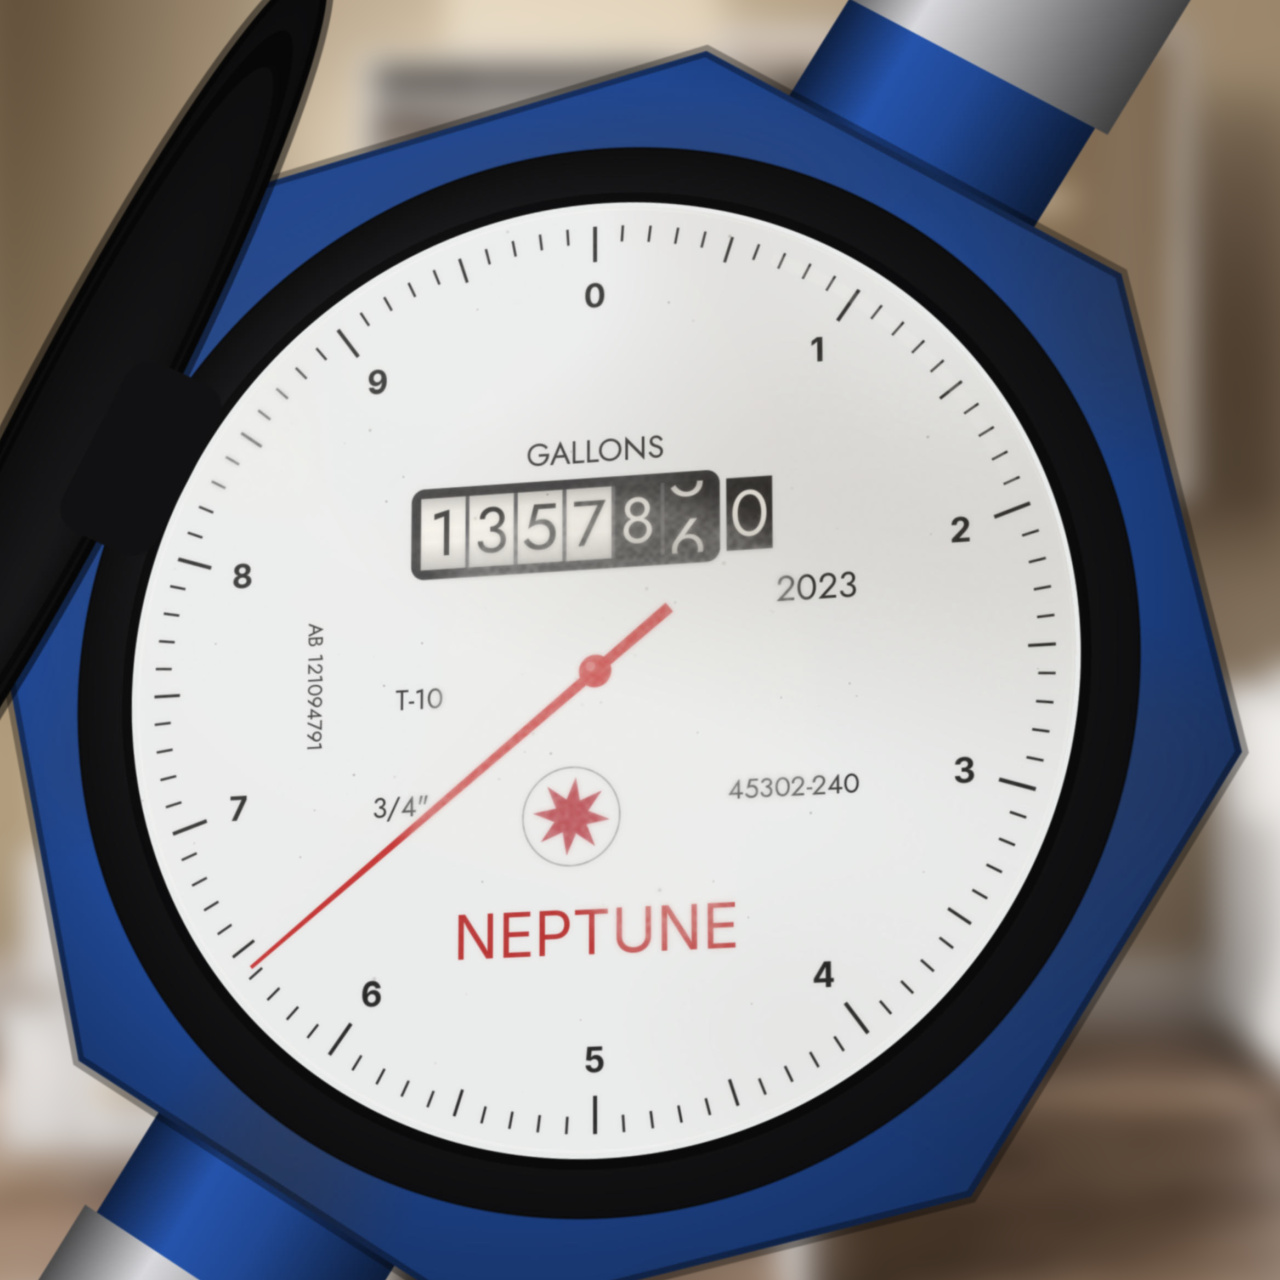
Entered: 1357856.4,gal
